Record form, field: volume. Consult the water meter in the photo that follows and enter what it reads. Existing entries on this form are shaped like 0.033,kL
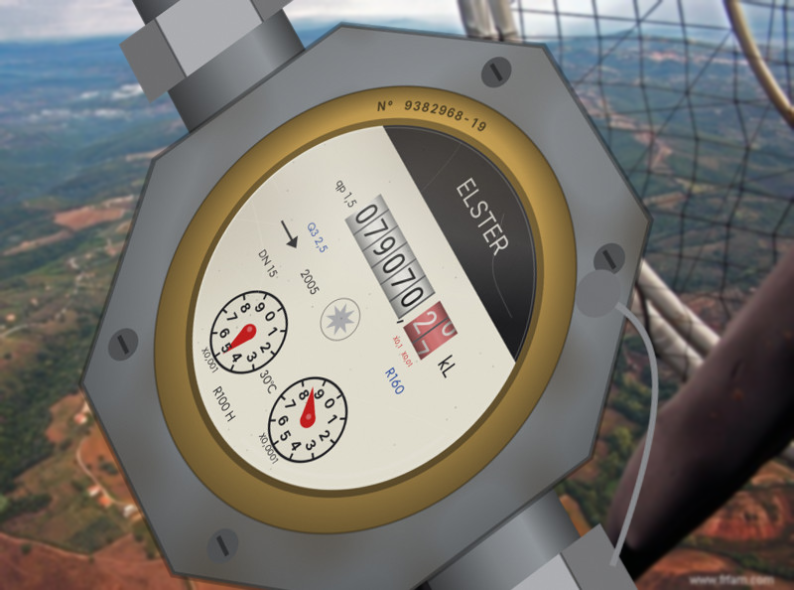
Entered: 79070.2648,kL
